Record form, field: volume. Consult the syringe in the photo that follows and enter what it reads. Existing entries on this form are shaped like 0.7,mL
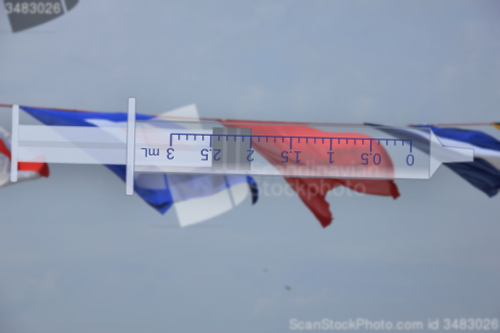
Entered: 2,mL
